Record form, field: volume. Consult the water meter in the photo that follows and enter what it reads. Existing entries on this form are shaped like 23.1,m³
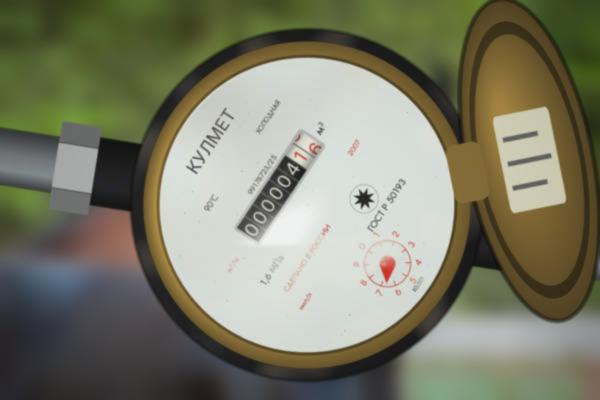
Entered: 4.156,m³
